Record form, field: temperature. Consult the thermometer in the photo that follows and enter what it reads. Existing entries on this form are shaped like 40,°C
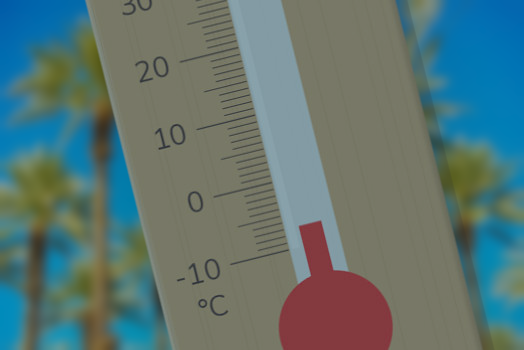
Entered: -7,°C
